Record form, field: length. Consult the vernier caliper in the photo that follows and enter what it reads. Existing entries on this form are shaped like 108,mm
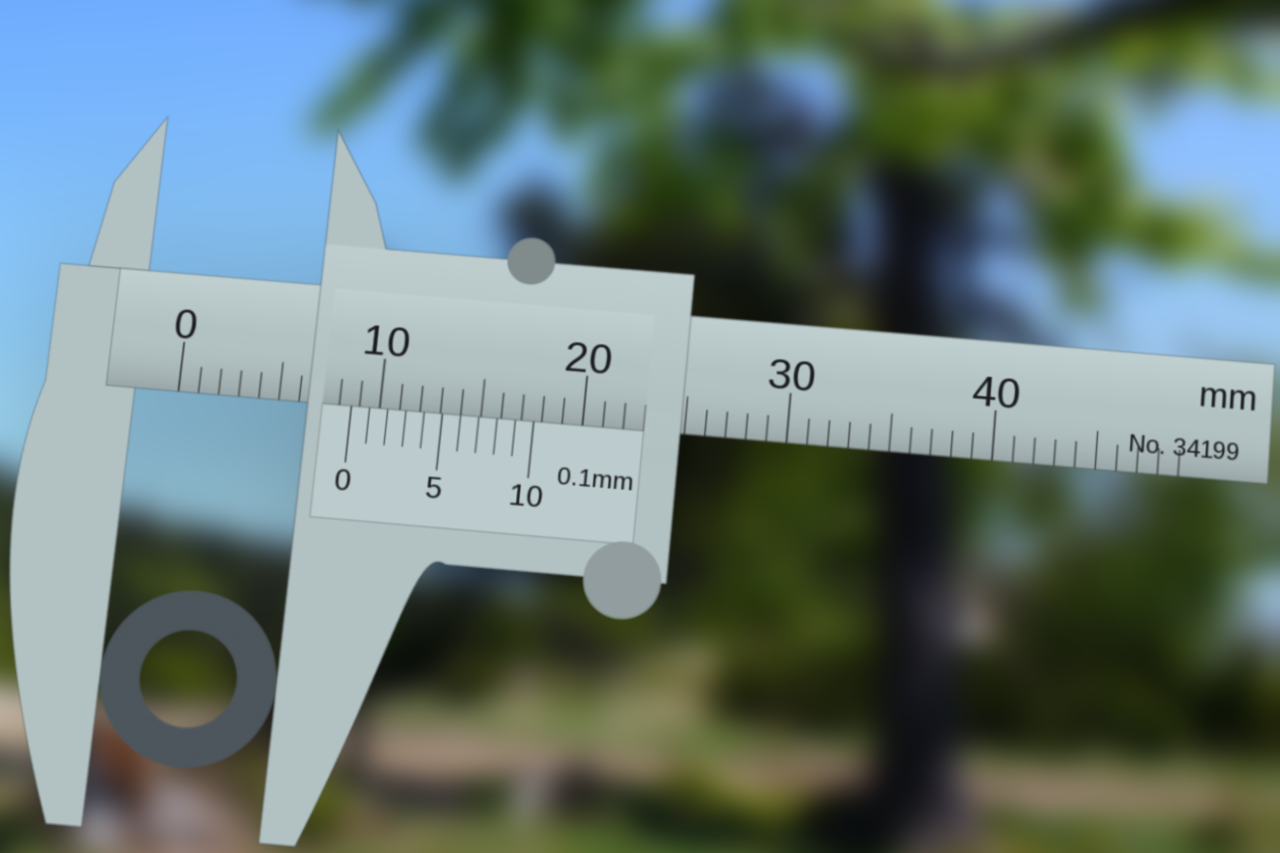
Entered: 8.6,mm
